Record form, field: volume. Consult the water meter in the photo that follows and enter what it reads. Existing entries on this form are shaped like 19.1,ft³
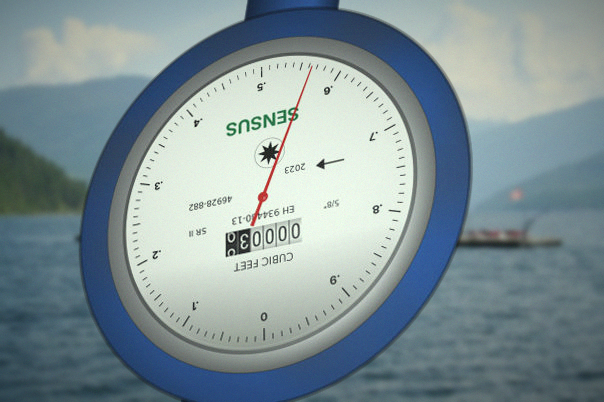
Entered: 38.56,ft³
